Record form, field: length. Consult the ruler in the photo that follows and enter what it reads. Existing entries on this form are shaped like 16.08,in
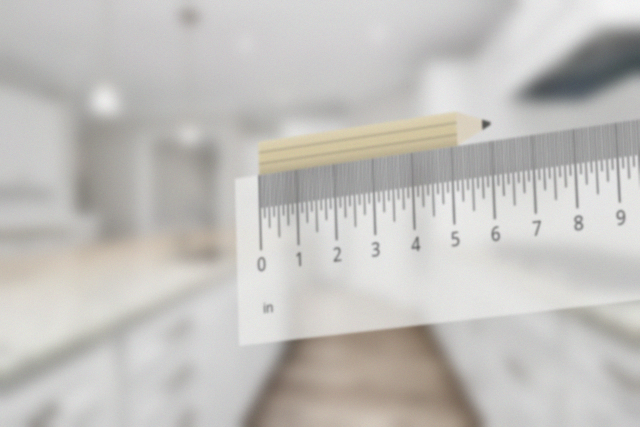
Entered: 6,in
